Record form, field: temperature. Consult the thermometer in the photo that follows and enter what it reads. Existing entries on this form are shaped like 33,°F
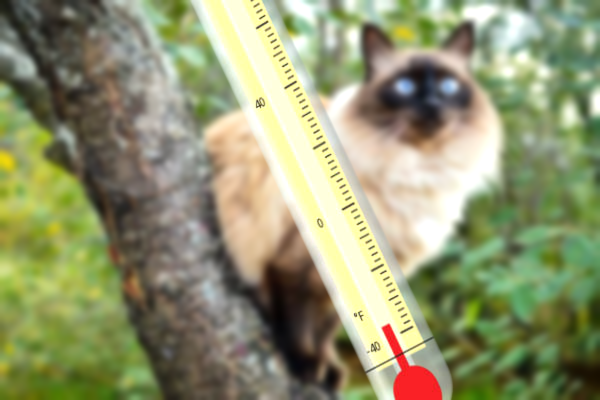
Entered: -36,°F
